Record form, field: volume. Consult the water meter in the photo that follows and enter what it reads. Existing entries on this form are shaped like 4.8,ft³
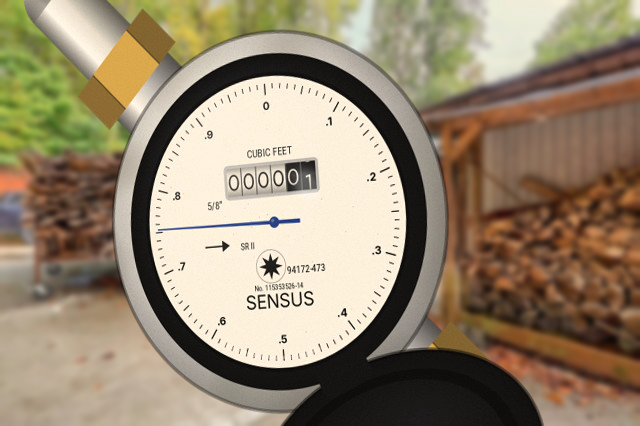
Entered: 0.75,ft³
